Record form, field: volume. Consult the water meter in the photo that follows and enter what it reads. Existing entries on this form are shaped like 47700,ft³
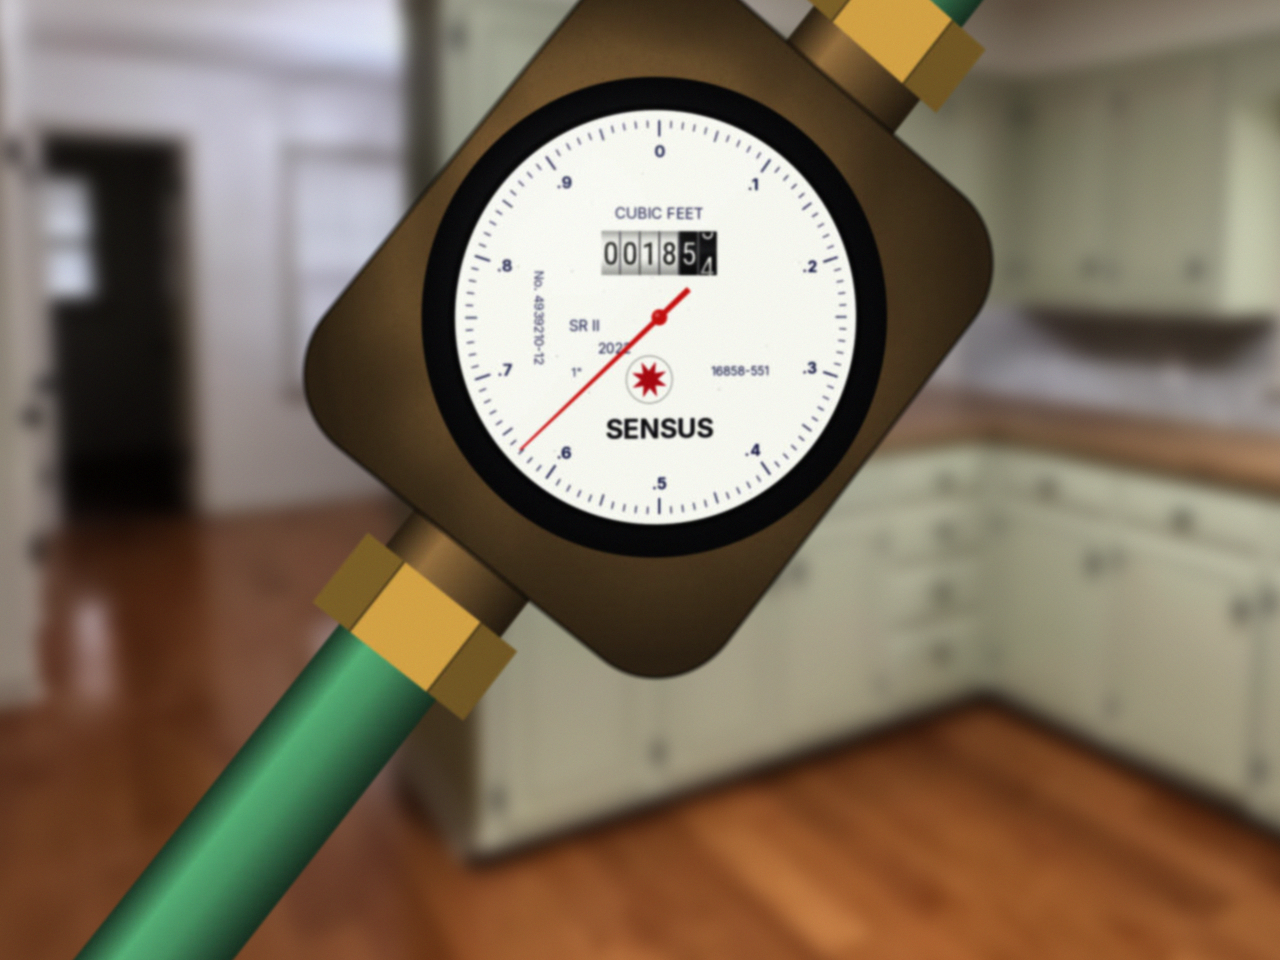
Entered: 1853.63,ft³
